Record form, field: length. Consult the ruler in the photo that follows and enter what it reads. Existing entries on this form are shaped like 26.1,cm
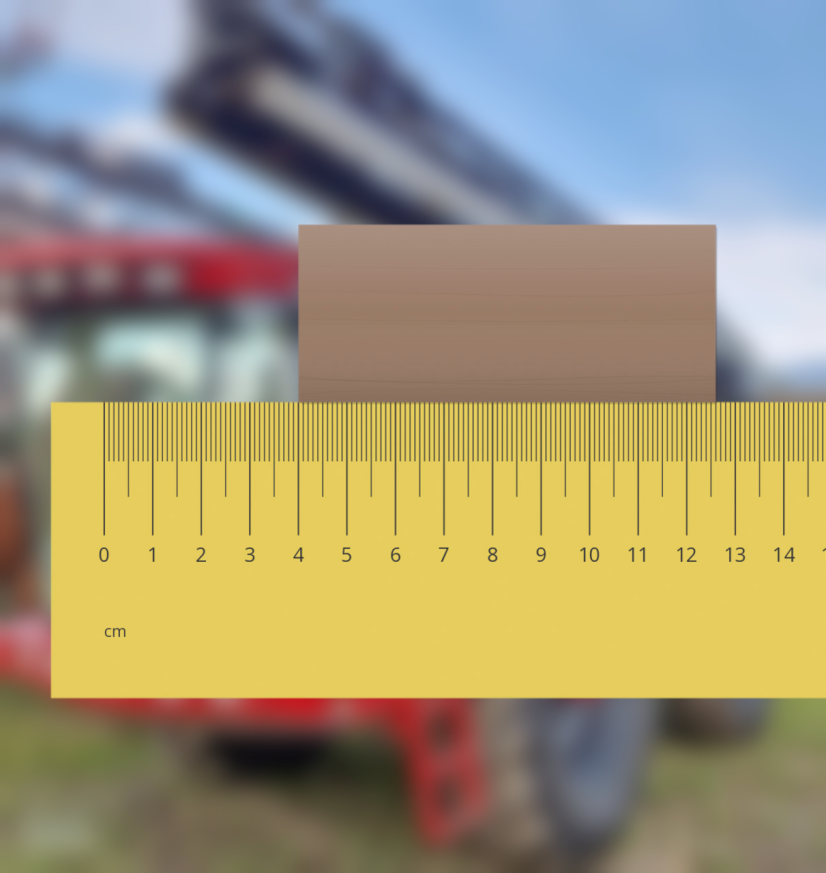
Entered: 8.6,cm
